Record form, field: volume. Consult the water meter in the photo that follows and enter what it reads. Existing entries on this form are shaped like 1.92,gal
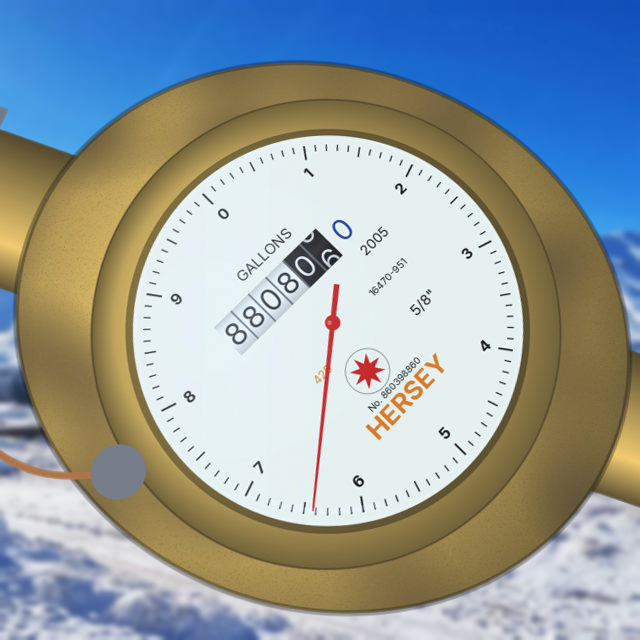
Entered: 8808056.4,gal
